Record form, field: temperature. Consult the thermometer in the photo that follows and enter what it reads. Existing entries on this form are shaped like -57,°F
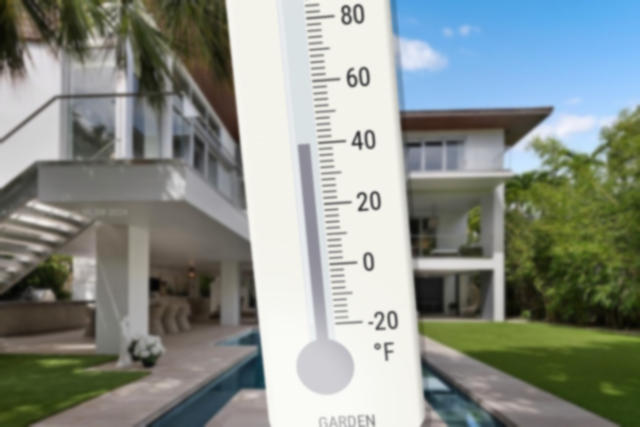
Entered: 40,°F
